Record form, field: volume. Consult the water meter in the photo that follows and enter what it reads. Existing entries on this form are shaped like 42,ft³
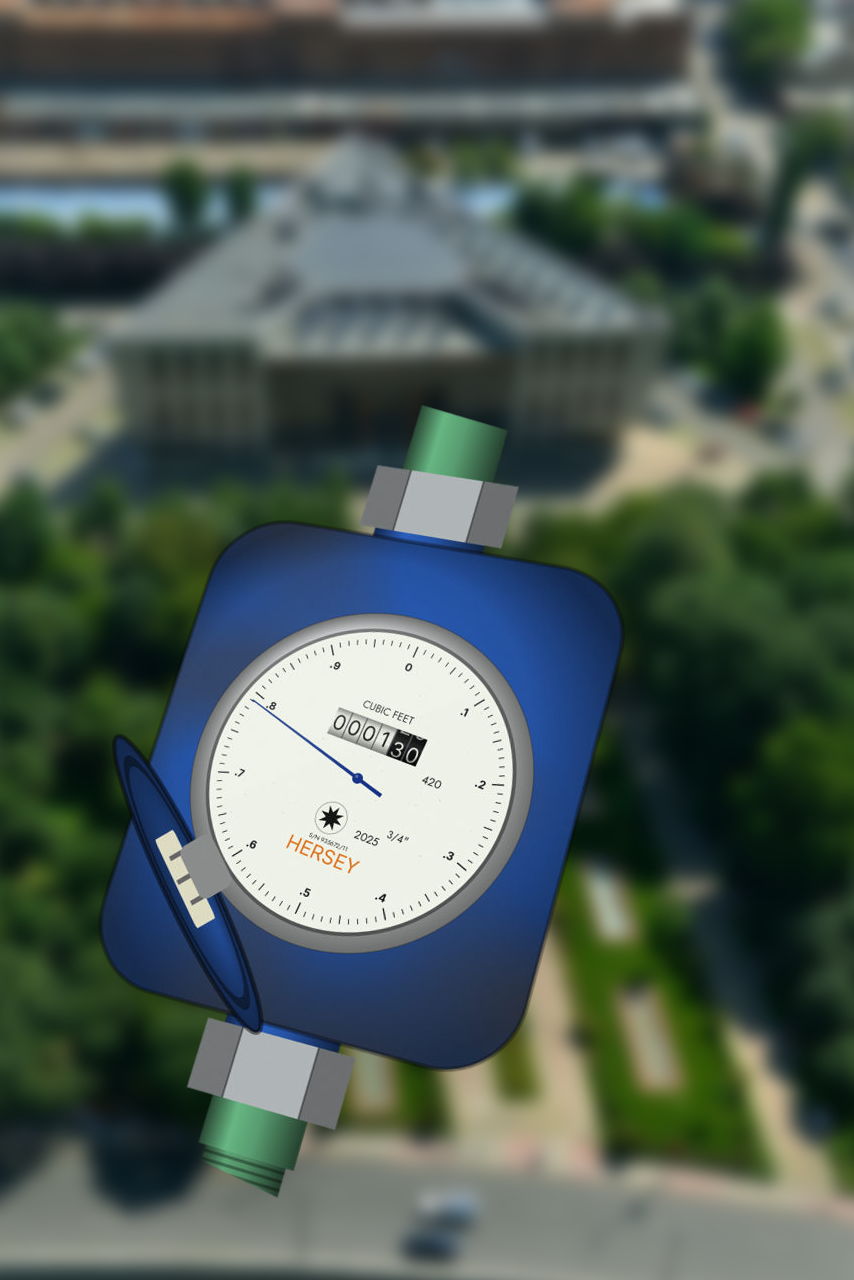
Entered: 129.79,ft³
